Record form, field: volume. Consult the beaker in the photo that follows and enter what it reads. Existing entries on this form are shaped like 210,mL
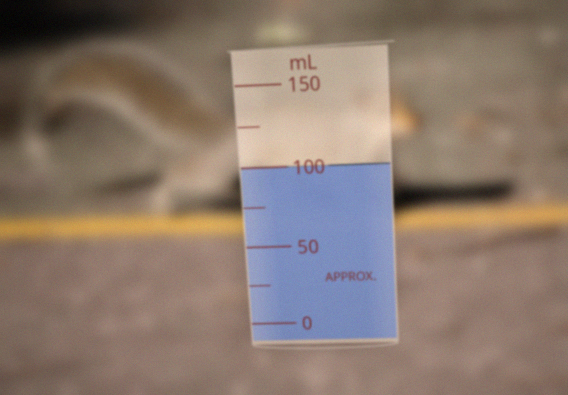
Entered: 100,mL
